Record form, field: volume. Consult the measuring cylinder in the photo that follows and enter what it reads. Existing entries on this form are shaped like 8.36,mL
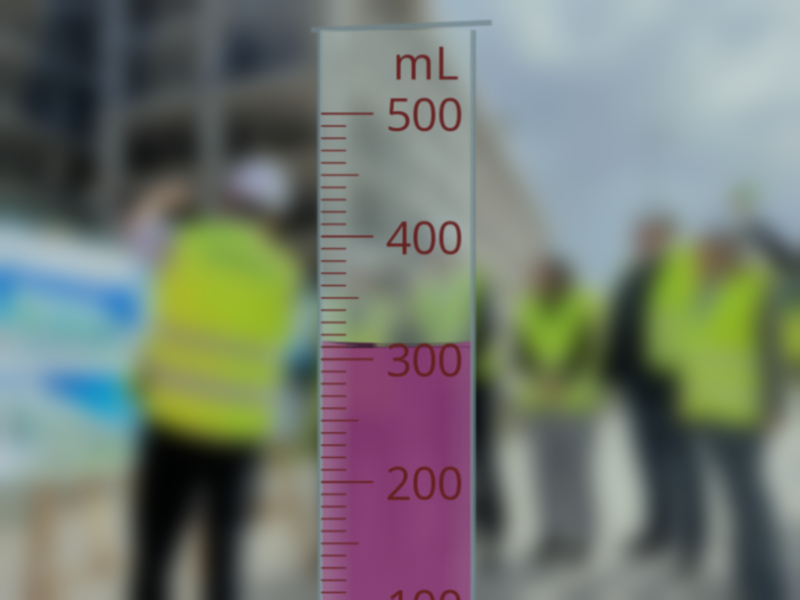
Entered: 310,mL
